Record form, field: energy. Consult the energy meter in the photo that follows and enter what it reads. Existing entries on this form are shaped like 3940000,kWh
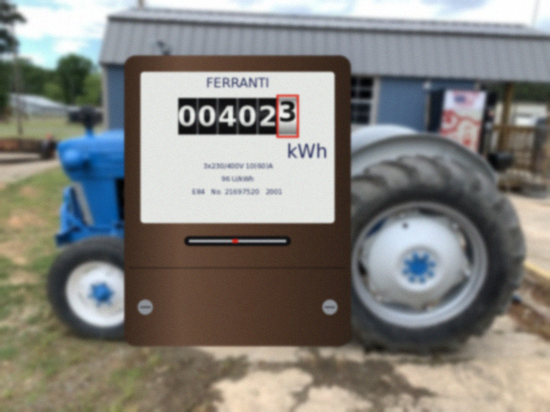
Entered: 402.3,kWh
